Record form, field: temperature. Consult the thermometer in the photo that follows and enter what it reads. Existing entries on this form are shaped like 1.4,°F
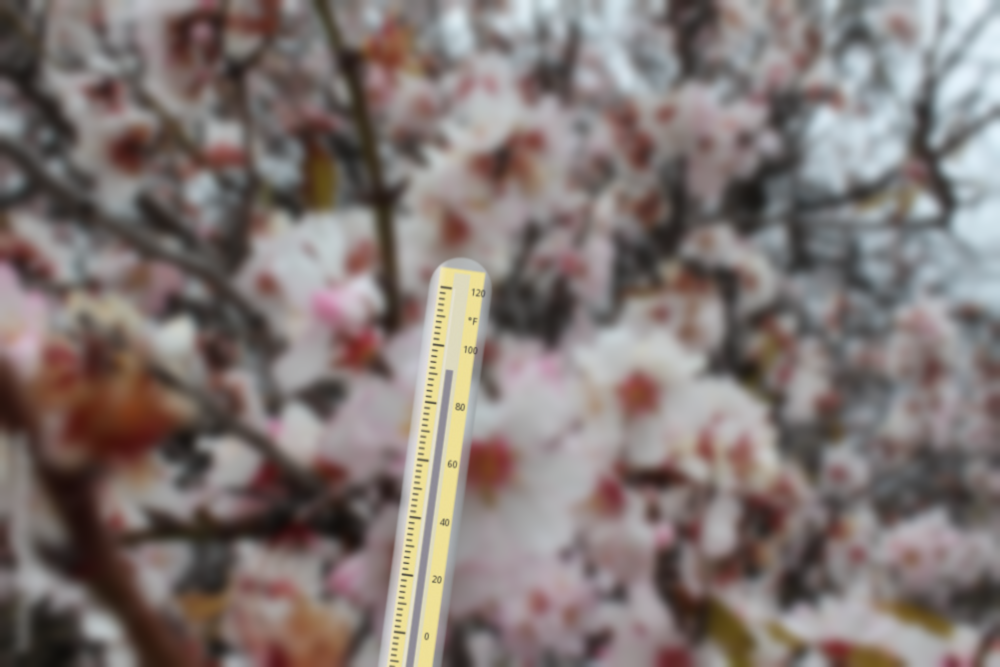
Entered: 92,°F
